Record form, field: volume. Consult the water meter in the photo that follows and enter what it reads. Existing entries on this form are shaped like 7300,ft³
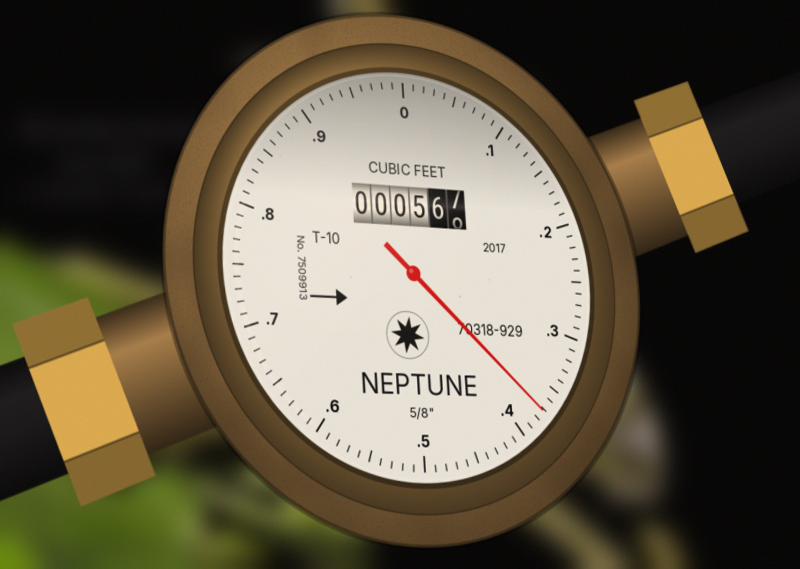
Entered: 567.37,ft³
